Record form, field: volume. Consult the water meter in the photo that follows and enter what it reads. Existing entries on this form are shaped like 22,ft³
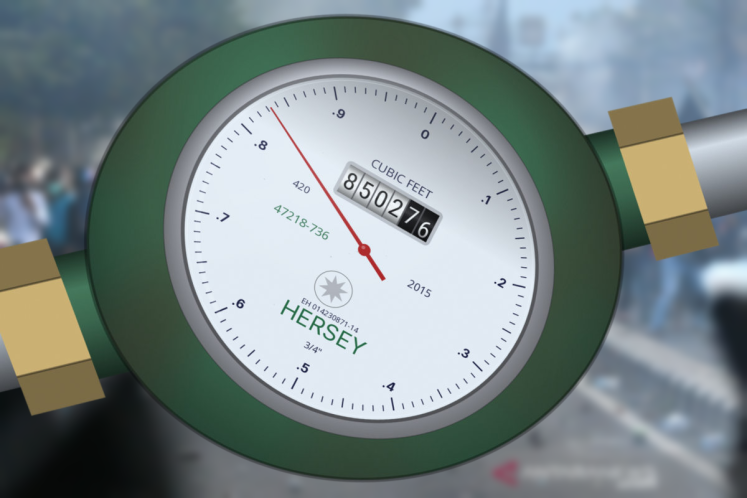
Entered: 850275.83,ft³
